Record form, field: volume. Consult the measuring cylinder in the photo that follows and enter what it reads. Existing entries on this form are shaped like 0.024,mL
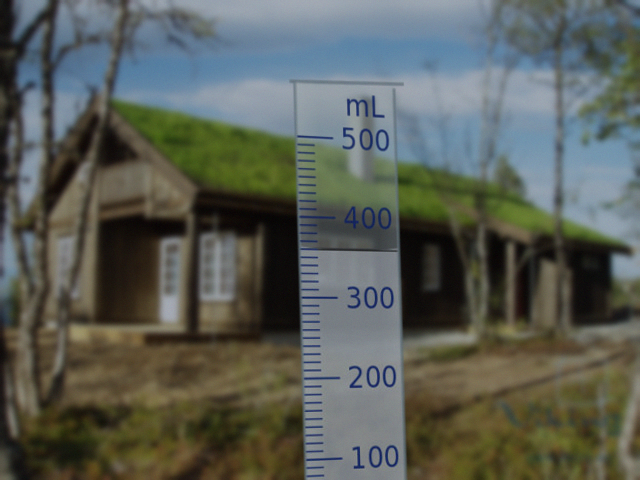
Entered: 360,mL
